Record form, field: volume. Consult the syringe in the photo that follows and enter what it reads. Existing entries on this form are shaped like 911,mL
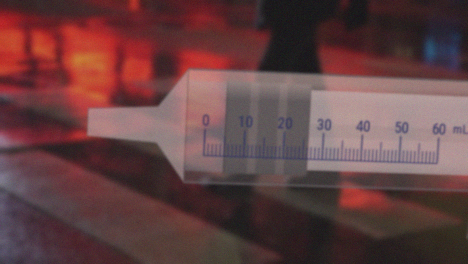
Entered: 5,mL
